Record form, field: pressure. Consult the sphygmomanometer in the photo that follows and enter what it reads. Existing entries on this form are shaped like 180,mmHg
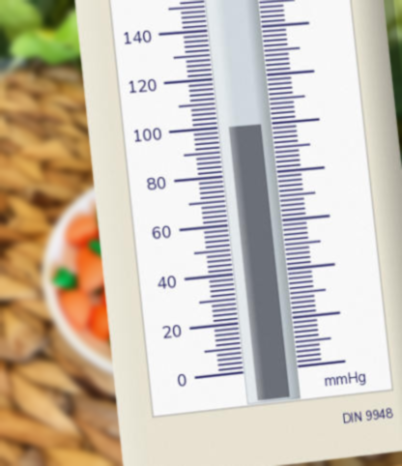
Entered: 100,mmHg
